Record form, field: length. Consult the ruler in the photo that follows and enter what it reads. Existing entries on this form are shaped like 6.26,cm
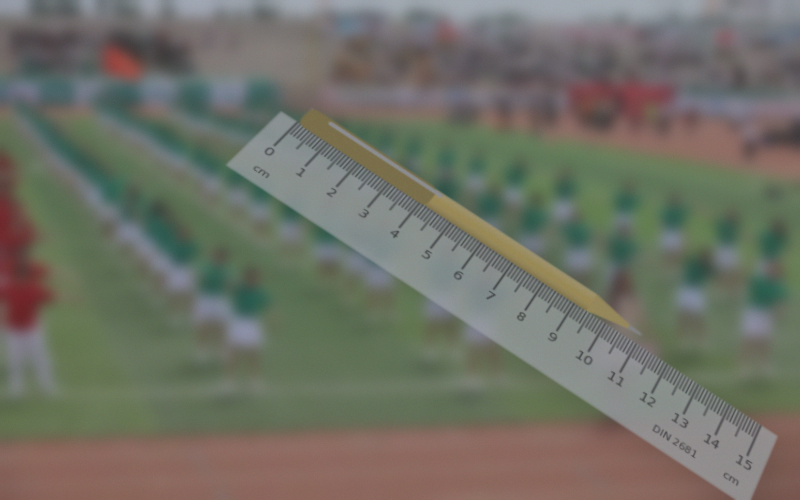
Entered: 11,cm
